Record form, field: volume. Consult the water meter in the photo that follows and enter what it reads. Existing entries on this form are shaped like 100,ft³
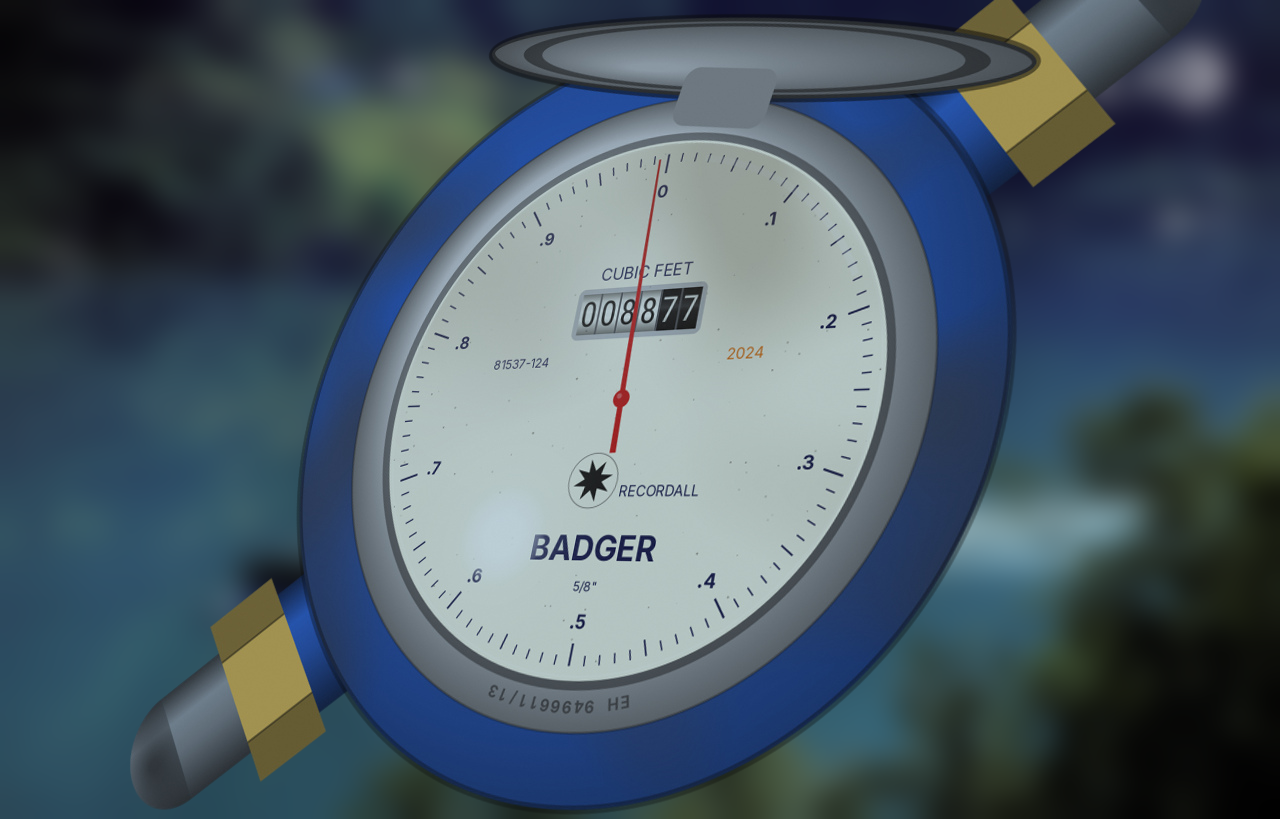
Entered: 8876.99,ft³
